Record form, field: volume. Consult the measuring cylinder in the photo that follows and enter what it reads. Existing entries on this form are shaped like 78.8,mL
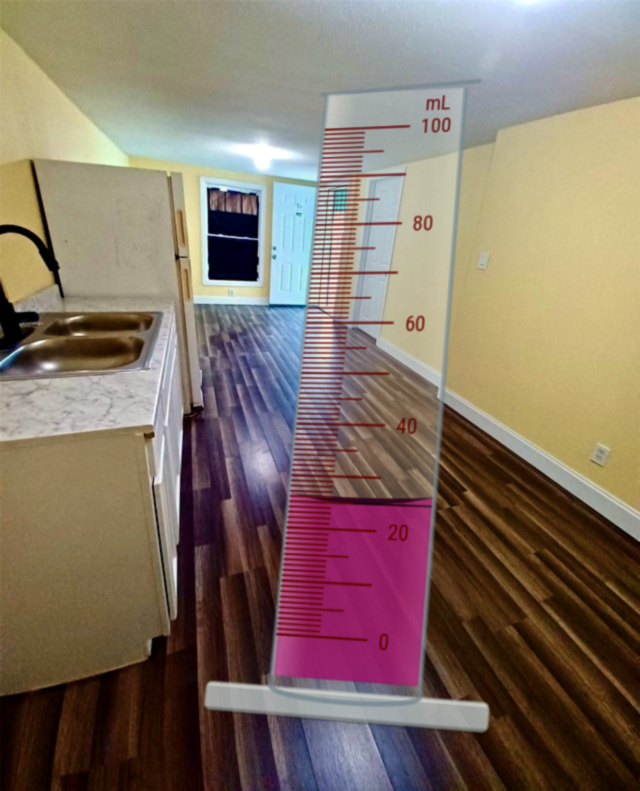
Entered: 25,mL
